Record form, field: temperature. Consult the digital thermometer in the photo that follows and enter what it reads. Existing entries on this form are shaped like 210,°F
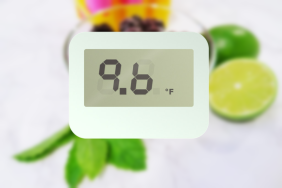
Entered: 9.6,°F
